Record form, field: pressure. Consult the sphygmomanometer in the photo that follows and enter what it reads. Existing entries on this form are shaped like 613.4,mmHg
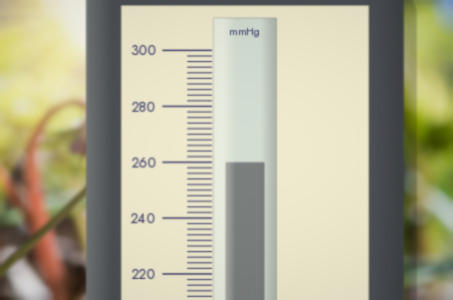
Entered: 260,mmHg
